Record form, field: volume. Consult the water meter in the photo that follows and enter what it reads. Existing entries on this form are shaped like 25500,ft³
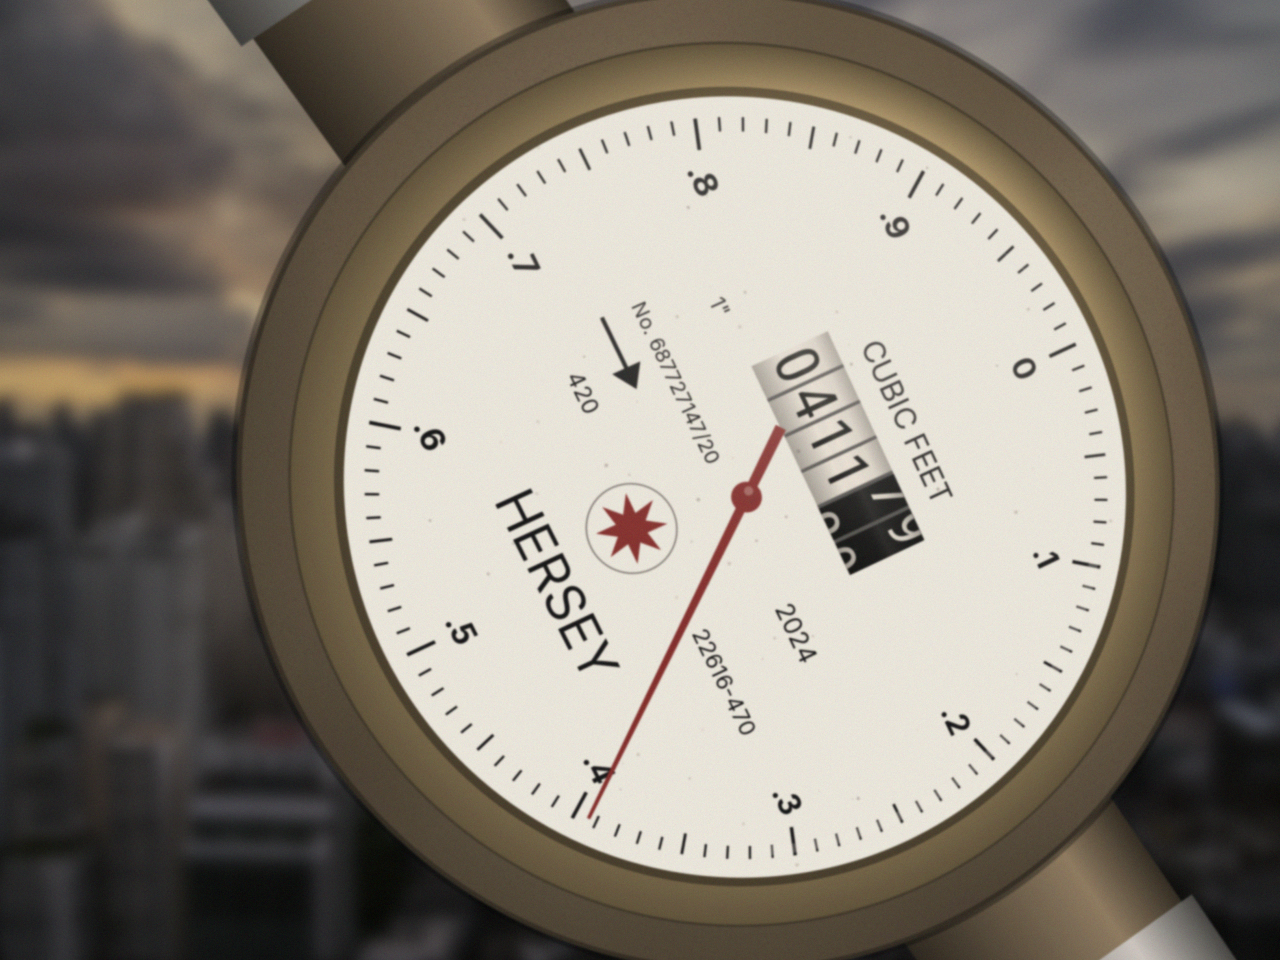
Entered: 41179.39,ft³
